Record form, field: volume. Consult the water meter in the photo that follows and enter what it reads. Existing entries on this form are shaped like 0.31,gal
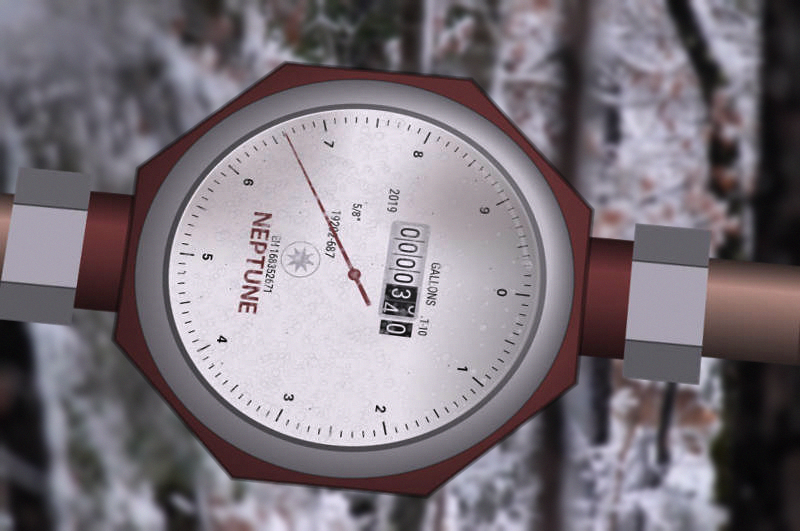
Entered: 336.6,gal
